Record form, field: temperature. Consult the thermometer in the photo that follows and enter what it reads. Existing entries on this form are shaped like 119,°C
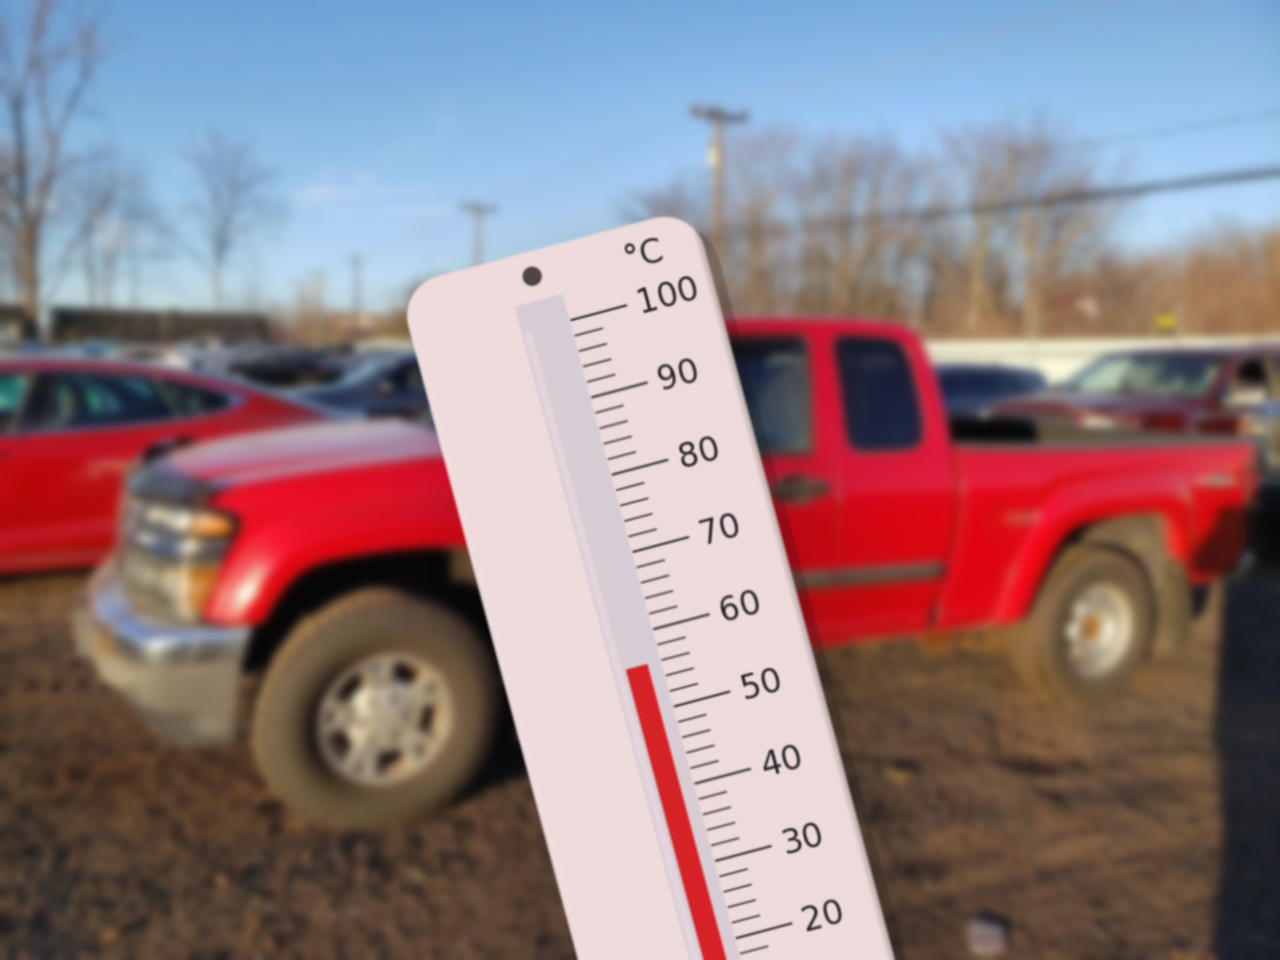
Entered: 56,°C
